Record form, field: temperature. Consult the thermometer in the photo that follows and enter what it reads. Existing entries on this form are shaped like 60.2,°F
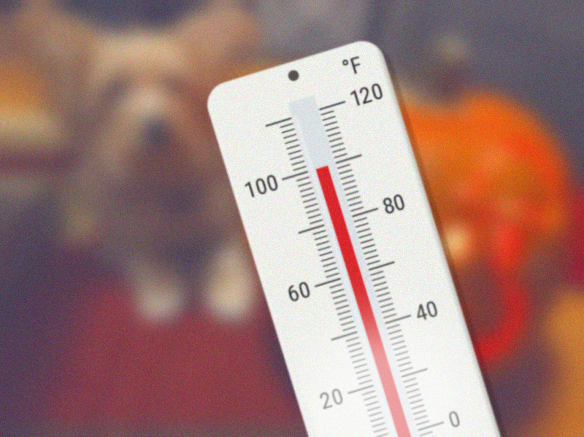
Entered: 100,°F
